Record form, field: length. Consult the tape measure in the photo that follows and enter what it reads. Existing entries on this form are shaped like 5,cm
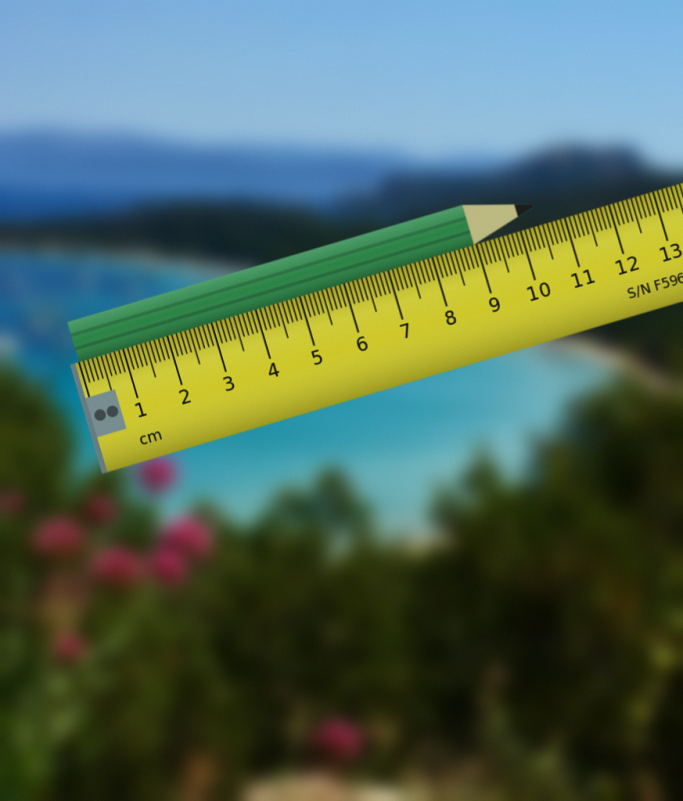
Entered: 10.4,cm
